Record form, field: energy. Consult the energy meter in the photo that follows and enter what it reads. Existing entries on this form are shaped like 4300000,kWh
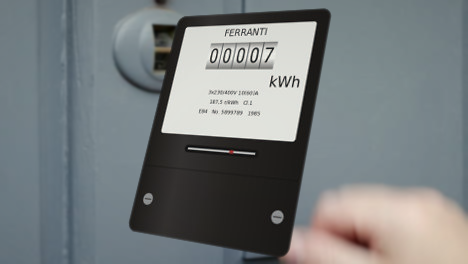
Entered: 7,kWh
